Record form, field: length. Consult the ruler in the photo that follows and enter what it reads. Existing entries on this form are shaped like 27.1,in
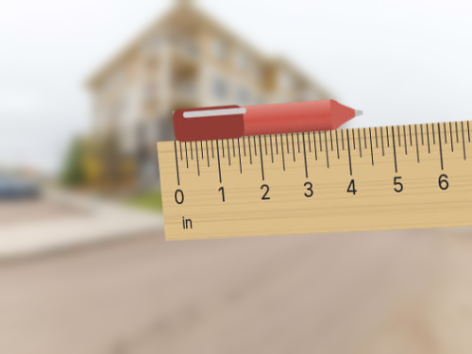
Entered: 4.375,in
